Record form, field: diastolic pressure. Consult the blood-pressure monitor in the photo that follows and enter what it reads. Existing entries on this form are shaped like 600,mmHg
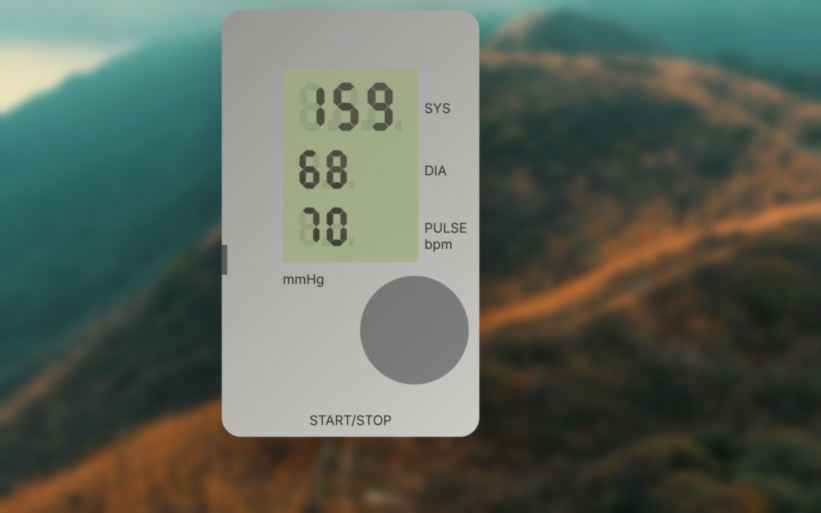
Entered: 68,mmHg
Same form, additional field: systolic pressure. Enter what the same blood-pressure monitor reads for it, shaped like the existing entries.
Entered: 159,mmHg
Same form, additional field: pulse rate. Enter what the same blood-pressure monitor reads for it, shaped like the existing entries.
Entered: 70,bpm
